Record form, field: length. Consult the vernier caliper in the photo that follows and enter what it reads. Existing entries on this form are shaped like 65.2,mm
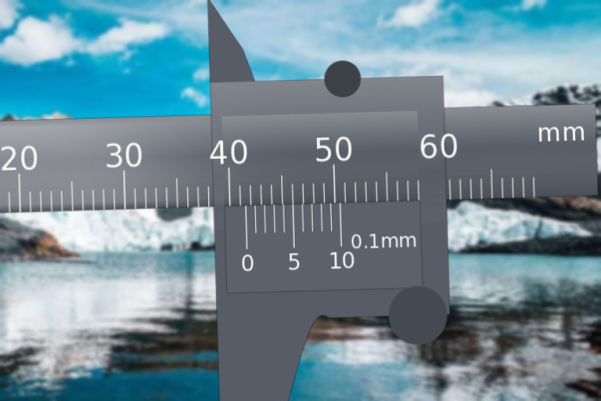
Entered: 41.5,mm
